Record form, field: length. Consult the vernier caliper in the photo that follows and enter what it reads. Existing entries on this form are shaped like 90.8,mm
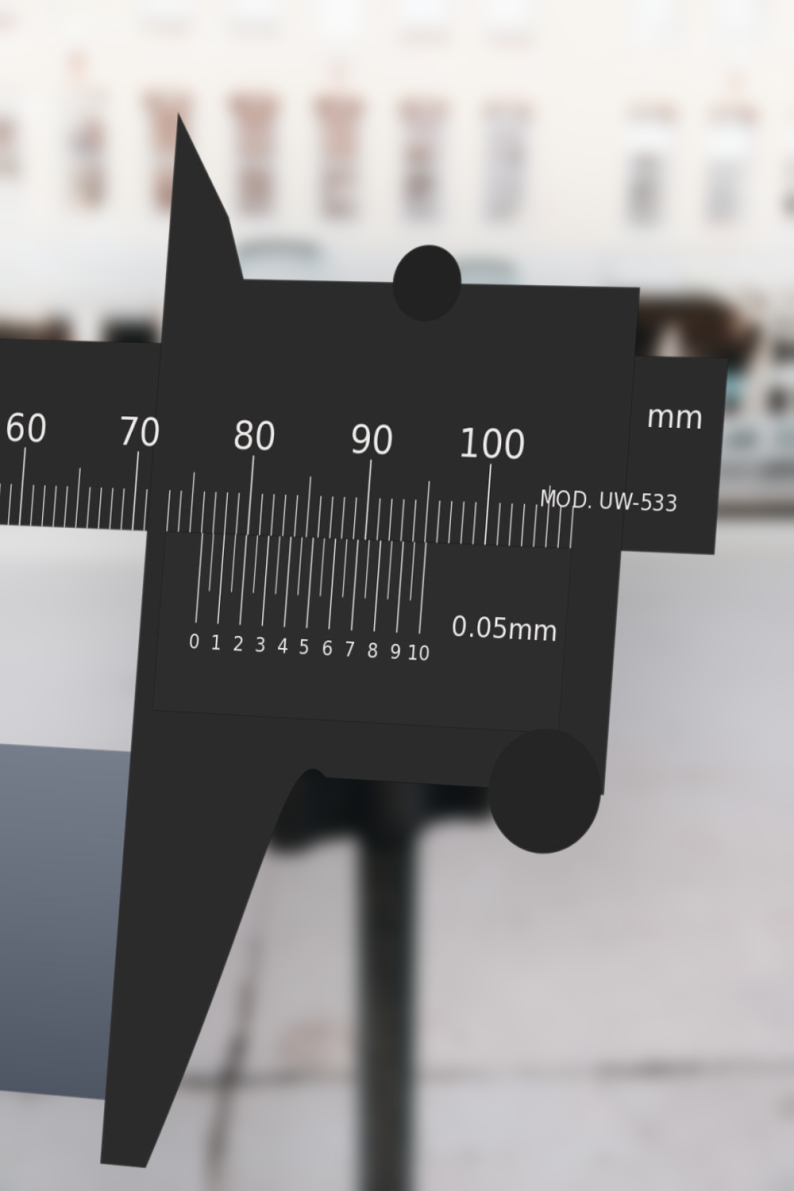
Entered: 76.1,mm
